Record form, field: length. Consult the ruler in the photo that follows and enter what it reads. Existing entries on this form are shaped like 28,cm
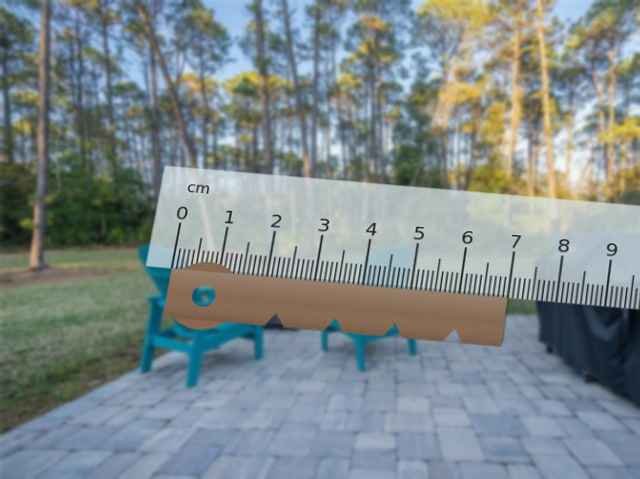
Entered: 7,cm
